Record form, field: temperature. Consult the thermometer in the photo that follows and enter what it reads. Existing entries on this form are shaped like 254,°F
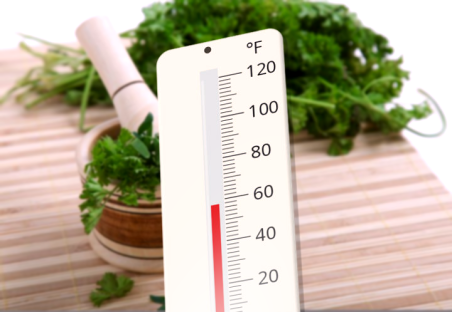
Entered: 58,°F
